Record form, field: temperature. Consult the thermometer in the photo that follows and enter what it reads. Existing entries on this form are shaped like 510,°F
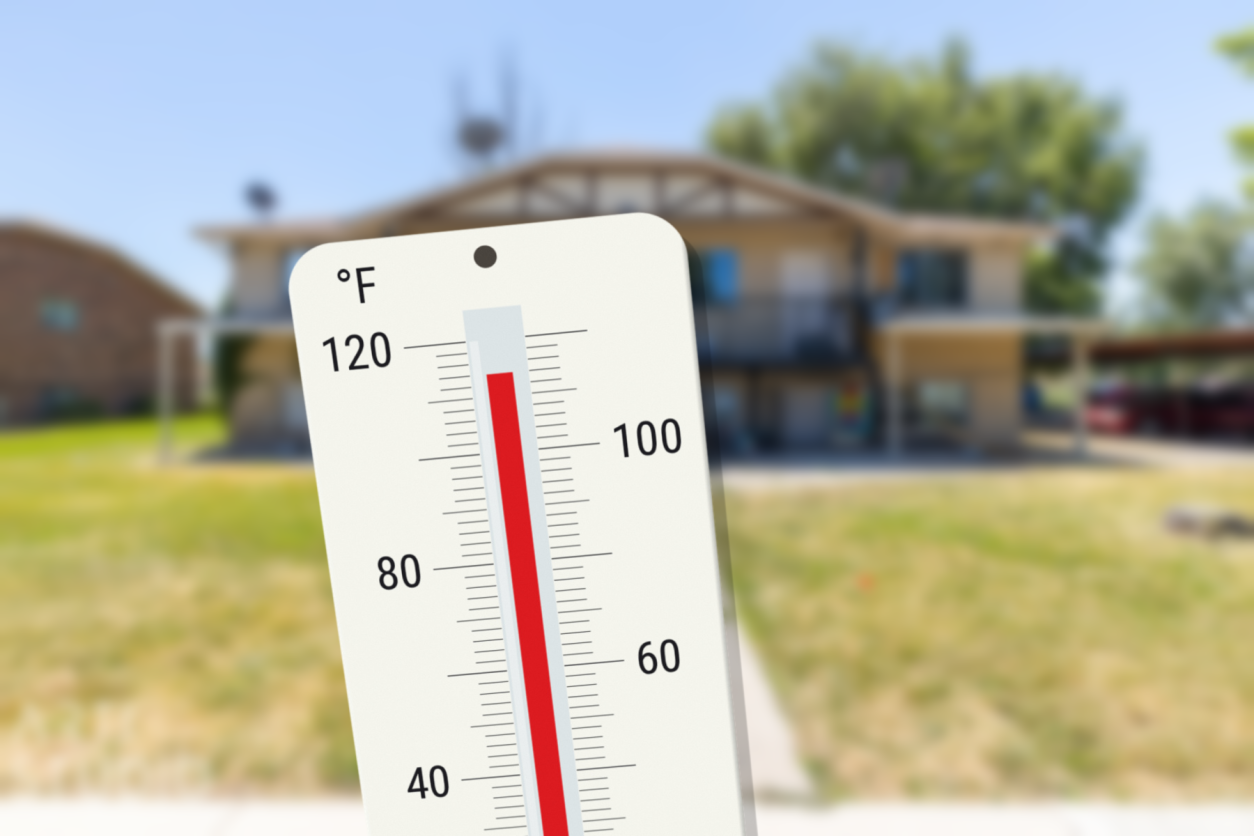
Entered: 114,°F
